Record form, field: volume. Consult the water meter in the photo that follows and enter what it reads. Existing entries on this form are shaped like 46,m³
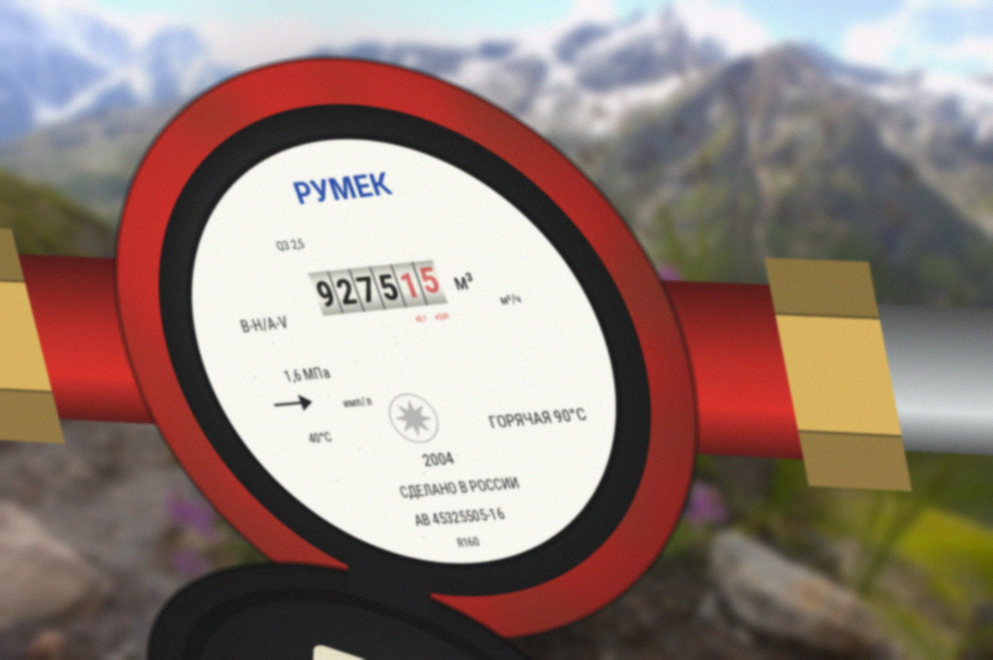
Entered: 9275.15,m³
